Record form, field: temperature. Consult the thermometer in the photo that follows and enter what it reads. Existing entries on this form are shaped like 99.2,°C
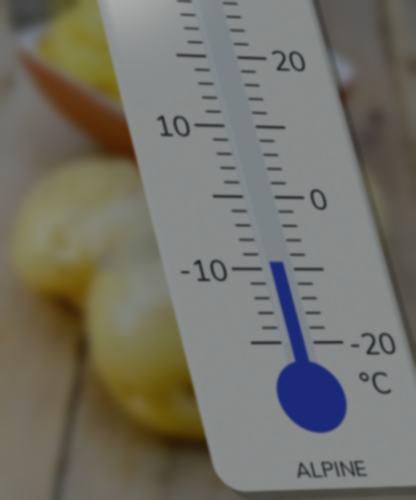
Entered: -9,°C
